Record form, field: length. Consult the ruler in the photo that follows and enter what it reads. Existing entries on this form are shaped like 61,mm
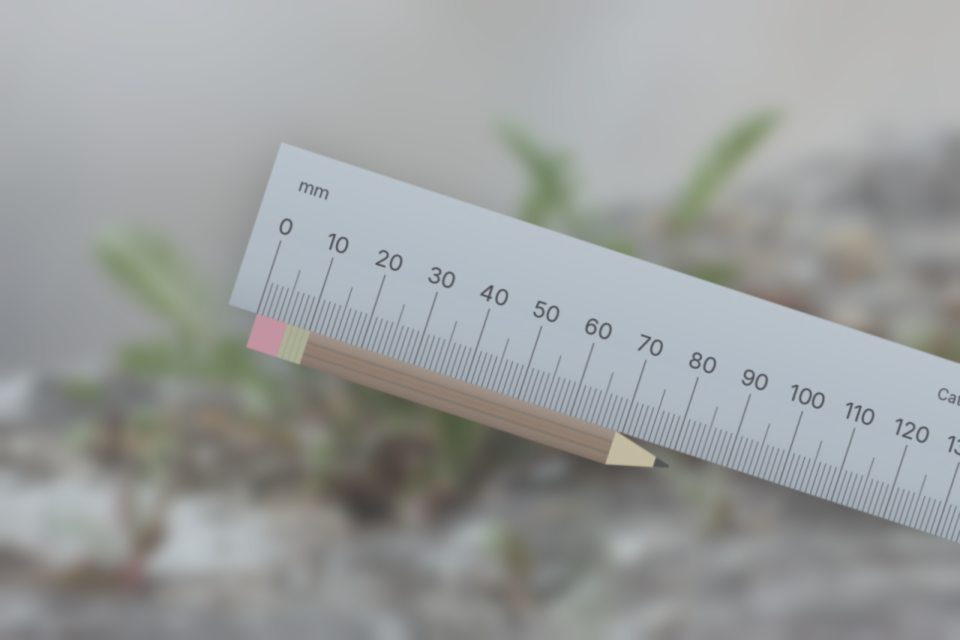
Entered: 80,mm
